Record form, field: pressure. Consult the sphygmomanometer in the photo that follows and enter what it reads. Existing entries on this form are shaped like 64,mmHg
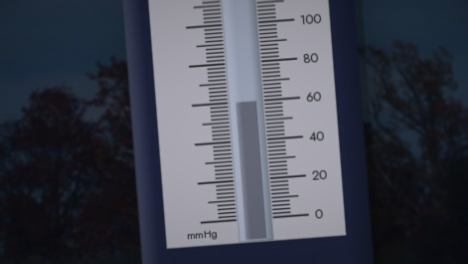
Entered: 60,mmHg
